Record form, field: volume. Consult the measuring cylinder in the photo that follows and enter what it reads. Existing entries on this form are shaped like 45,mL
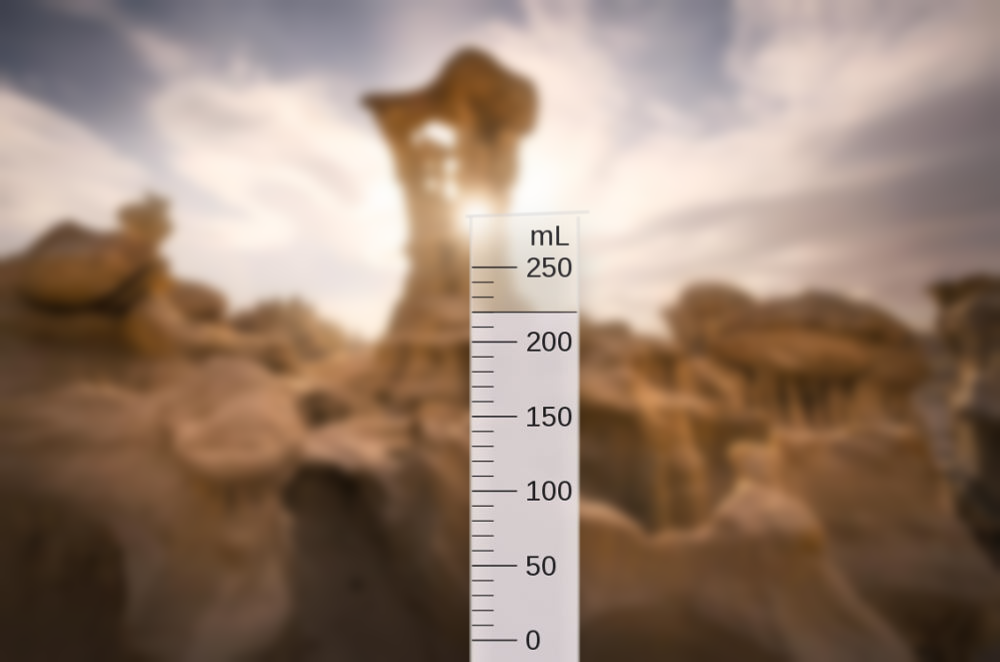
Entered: 220,mL
